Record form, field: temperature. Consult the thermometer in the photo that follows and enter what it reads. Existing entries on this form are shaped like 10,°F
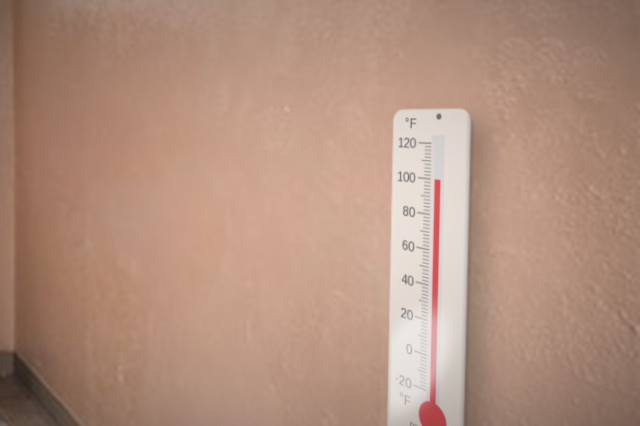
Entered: 100,°F
